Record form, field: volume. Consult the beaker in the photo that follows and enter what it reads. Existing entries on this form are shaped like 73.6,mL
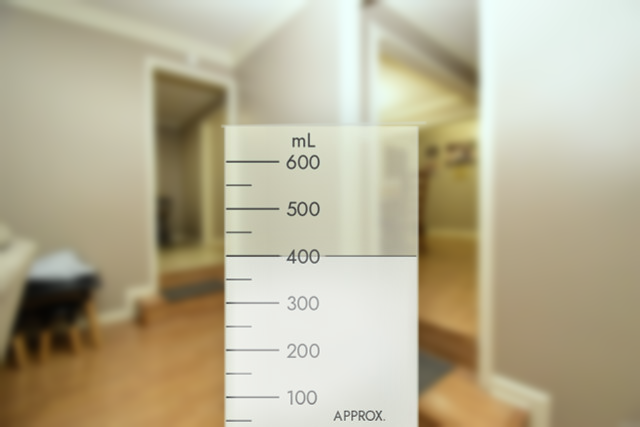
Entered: 400,mL
